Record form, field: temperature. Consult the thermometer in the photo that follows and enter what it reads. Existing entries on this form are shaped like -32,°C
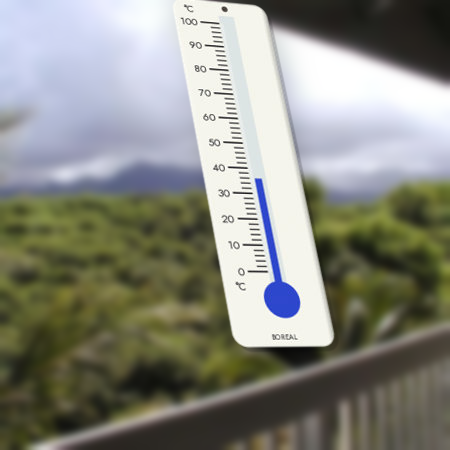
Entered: 36,°C
